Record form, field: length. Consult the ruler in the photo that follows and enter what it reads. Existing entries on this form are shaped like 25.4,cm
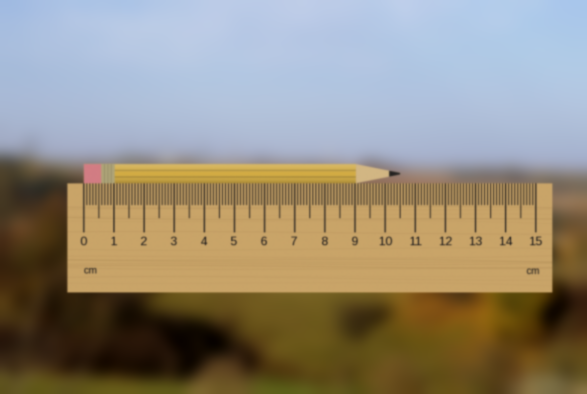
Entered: 10.5,cm
